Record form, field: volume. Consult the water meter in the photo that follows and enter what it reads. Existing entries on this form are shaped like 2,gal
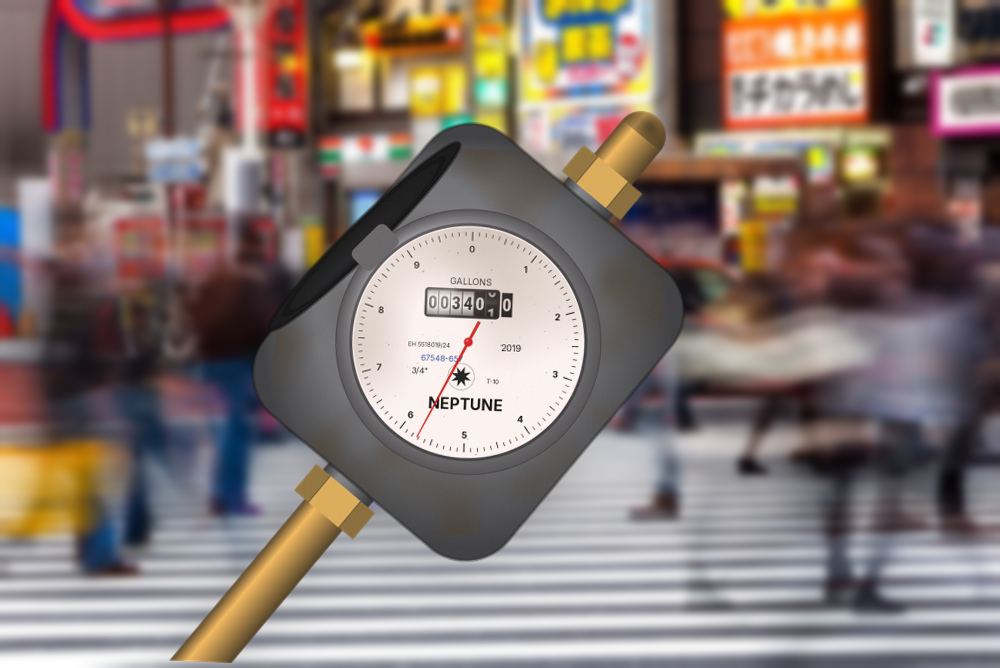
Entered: 34005.7,gal
